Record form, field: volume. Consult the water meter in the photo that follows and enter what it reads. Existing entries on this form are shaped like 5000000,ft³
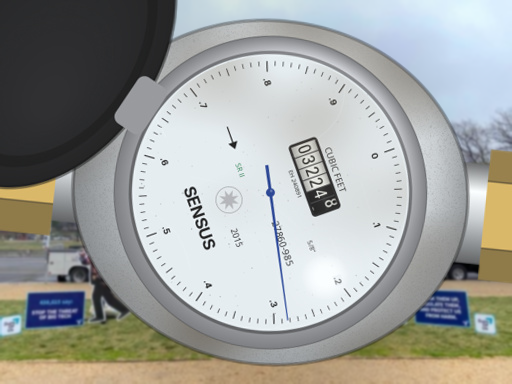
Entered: 32248.28,ft³
